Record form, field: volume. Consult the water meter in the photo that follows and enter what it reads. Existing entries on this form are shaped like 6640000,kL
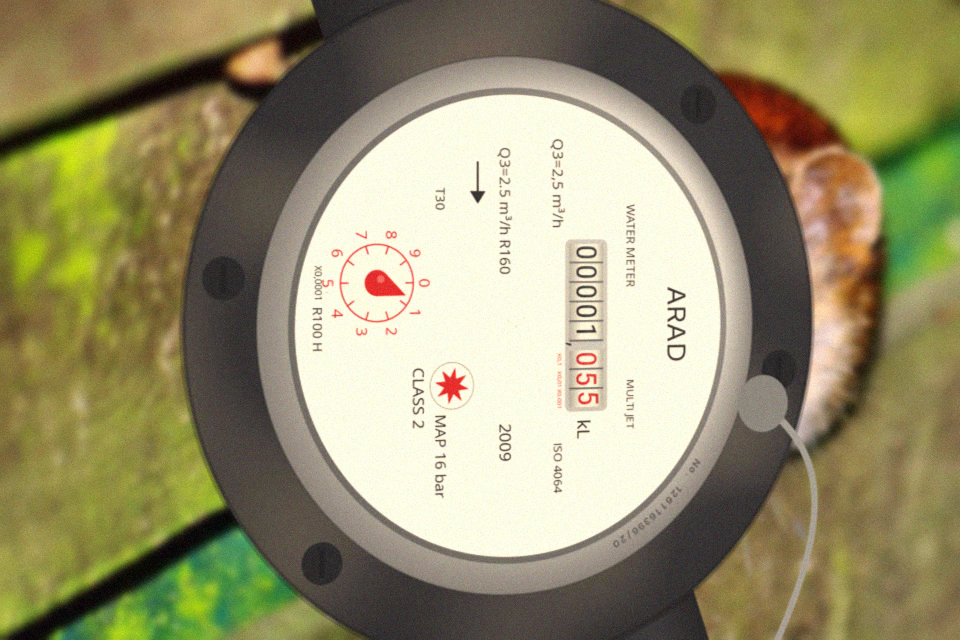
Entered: 1.0550,kL
